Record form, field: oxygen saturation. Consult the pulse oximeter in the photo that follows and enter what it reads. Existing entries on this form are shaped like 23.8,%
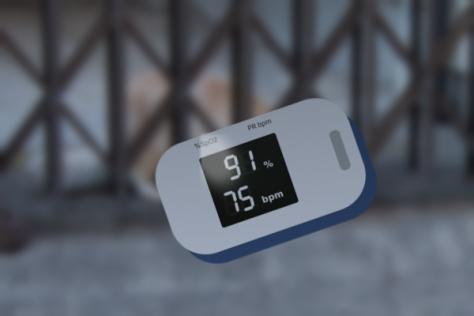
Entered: 91,%
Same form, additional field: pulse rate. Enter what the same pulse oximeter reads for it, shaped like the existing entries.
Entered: 75,bpm
